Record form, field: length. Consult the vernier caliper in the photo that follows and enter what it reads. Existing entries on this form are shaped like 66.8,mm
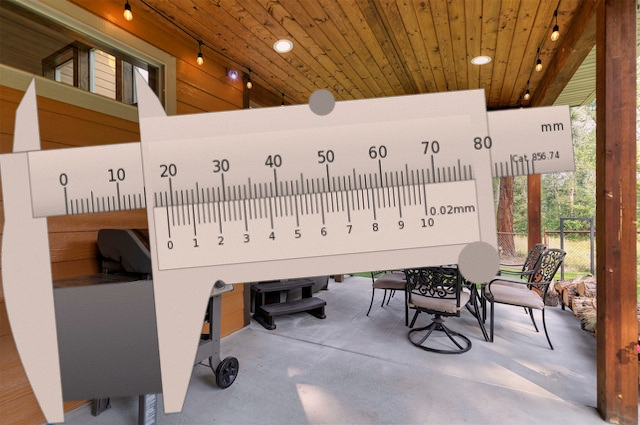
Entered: 19.0,mm
